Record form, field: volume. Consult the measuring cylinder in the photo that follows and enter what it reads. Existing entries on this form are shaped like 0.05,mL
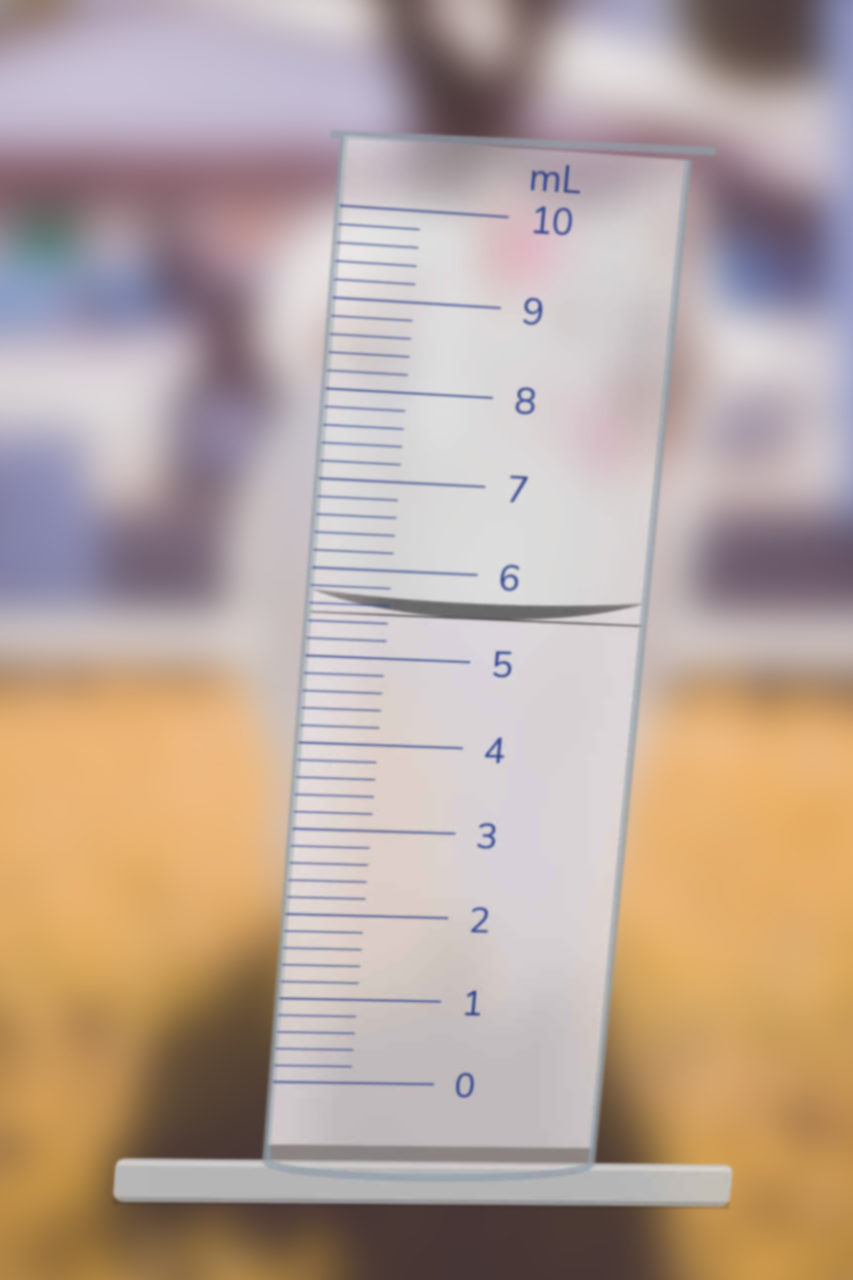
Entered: 5.5,mL
